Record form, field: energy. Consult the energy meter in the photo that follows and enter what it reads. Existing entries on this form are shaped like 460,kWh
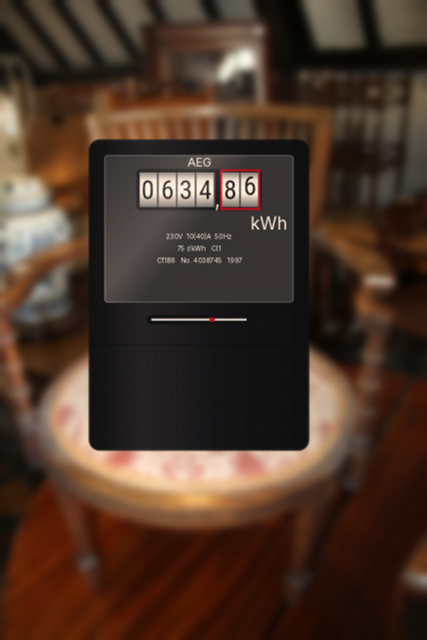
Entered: 634.86,kWh
